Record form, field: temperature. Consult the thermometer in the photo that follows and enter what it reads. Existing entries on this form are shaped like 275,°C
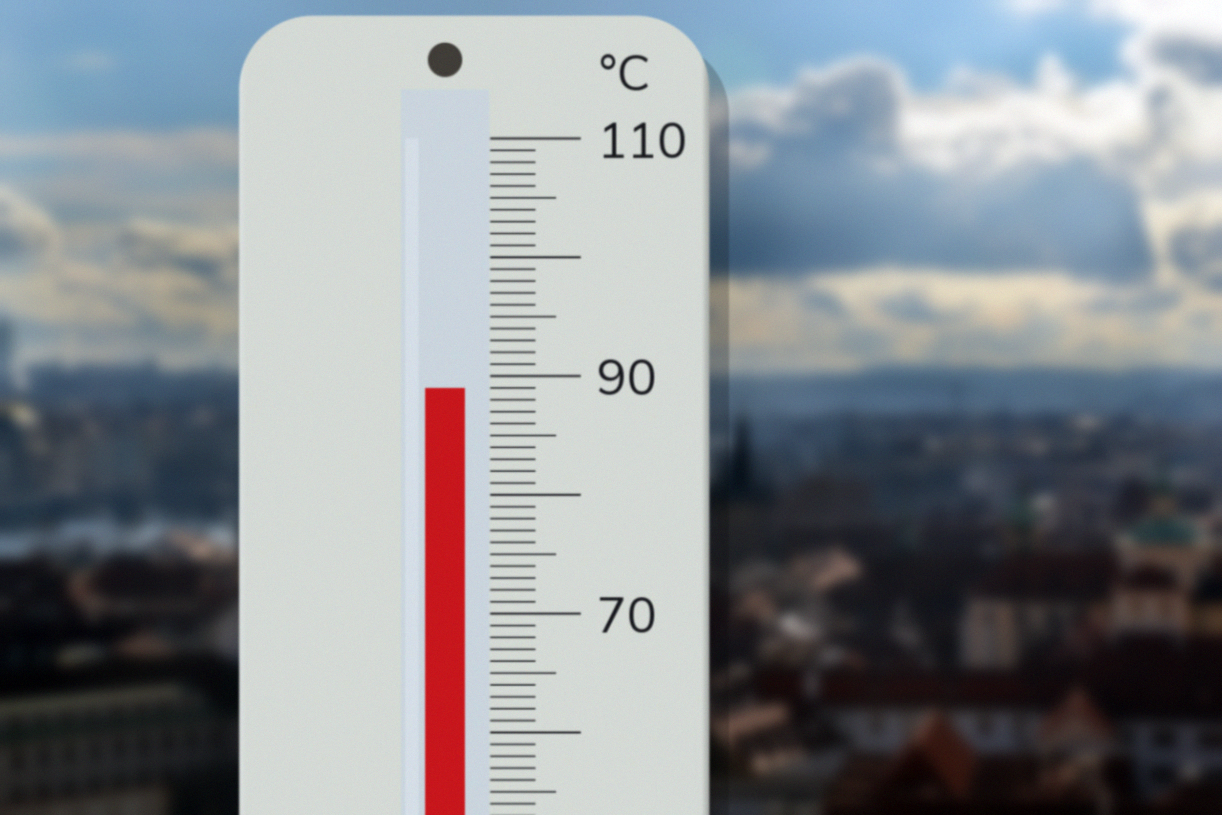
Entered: 89,°C
